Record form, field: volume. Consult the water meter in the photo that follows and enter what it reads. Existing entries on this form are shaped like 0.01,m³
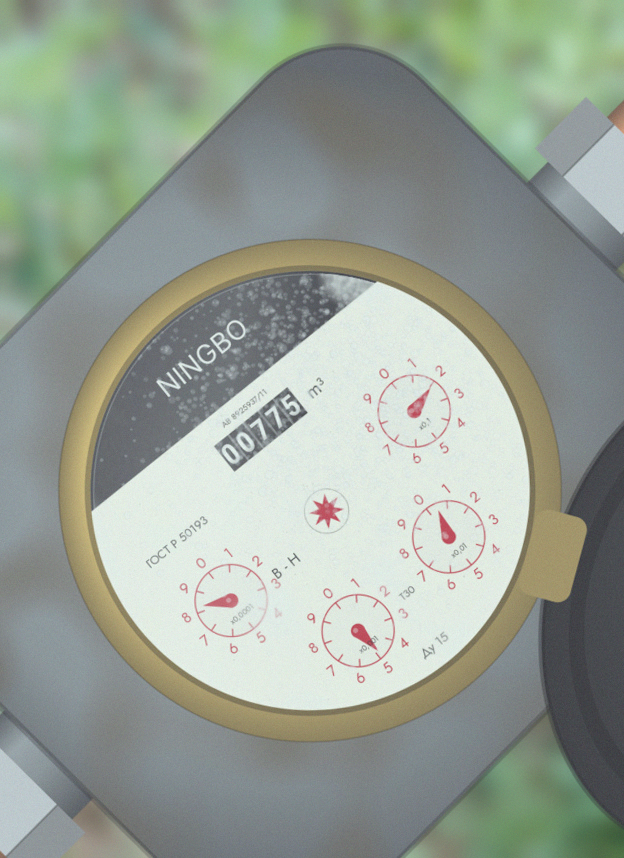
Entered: 775.2048,m³
